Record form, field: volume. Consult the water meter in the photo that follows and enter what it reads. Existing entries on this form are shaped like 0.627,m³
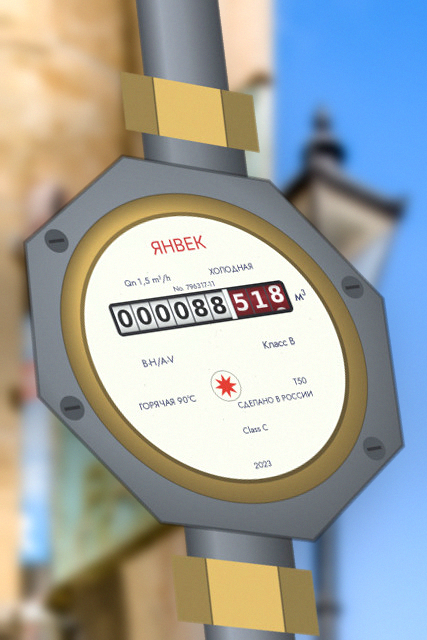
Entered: 88.518,m³
